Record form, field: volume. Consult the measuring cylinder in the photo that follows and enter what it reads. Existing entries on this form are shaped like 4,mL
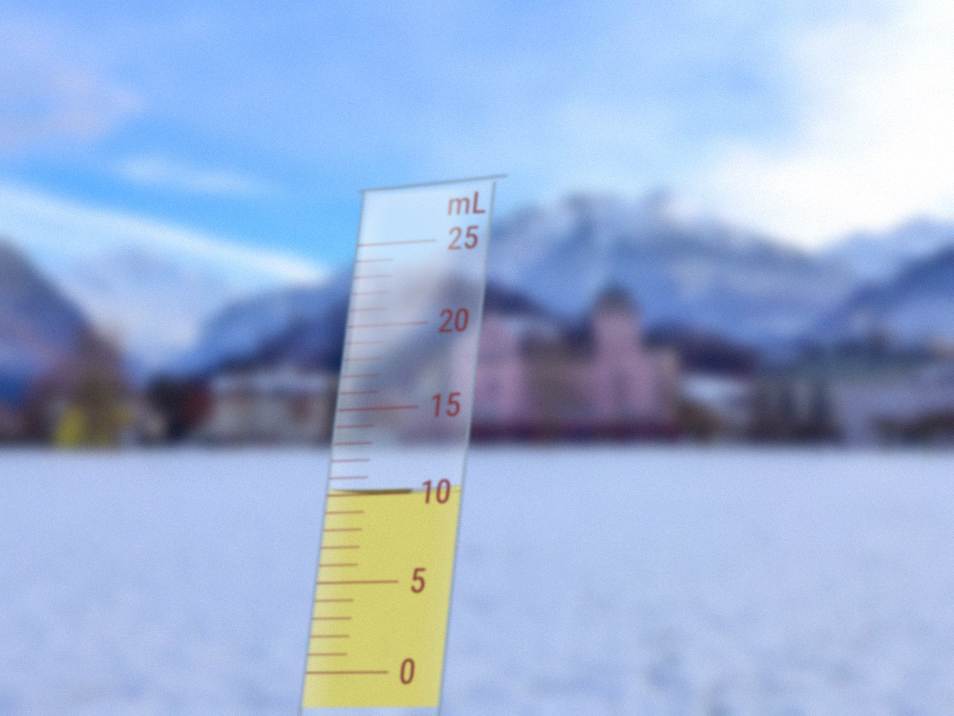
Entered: 10,mL
